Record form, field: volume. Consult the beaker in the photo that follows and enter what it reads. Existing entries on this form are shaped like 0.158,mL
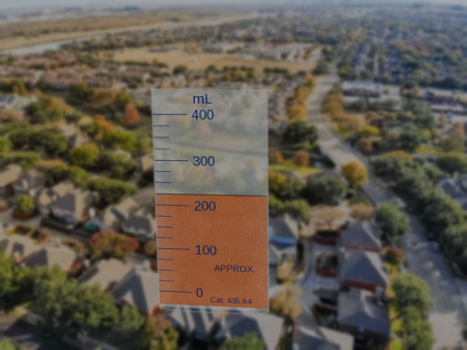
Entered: 225,mL
